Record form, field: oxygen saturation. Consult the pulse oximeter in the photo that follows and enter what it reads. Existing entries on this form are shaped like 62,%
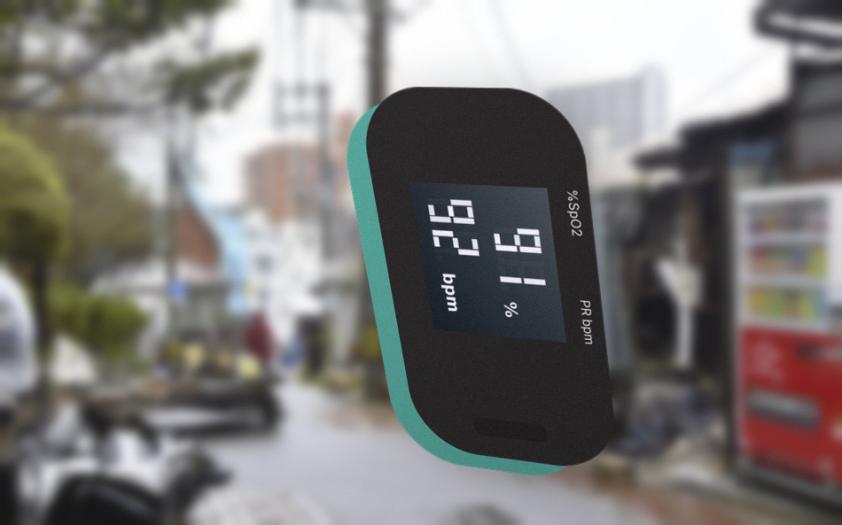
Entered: 91,%
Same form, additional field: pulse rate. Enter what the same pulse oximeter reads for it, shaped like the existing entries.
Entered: 92,bpm
